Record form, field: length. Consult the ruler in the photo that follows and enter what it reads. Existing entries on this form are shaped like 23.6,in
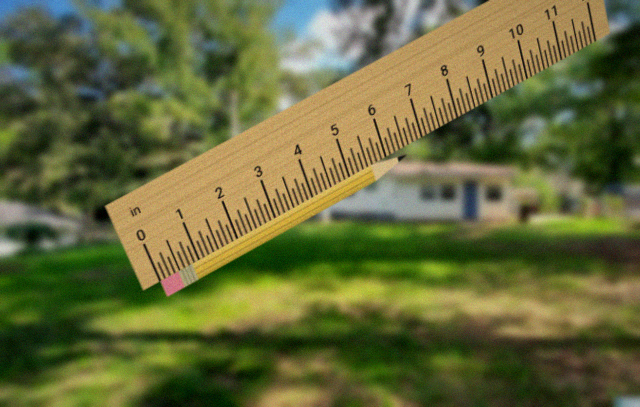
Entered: 6.5,in
